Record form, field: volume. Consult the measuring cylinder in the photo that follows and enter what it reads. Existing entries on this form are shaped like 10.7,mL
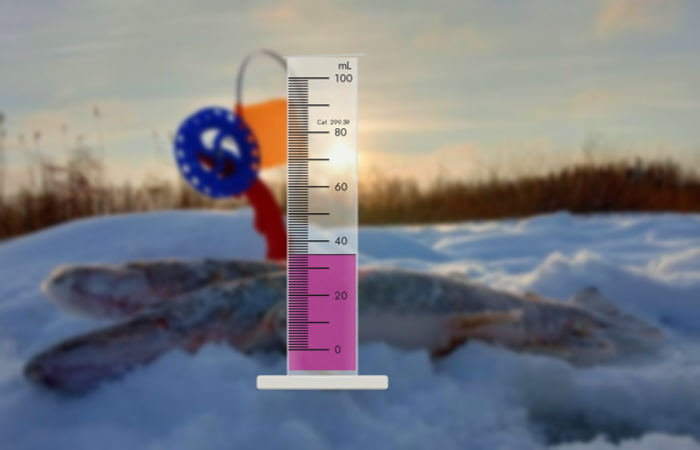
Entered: 35,mL
